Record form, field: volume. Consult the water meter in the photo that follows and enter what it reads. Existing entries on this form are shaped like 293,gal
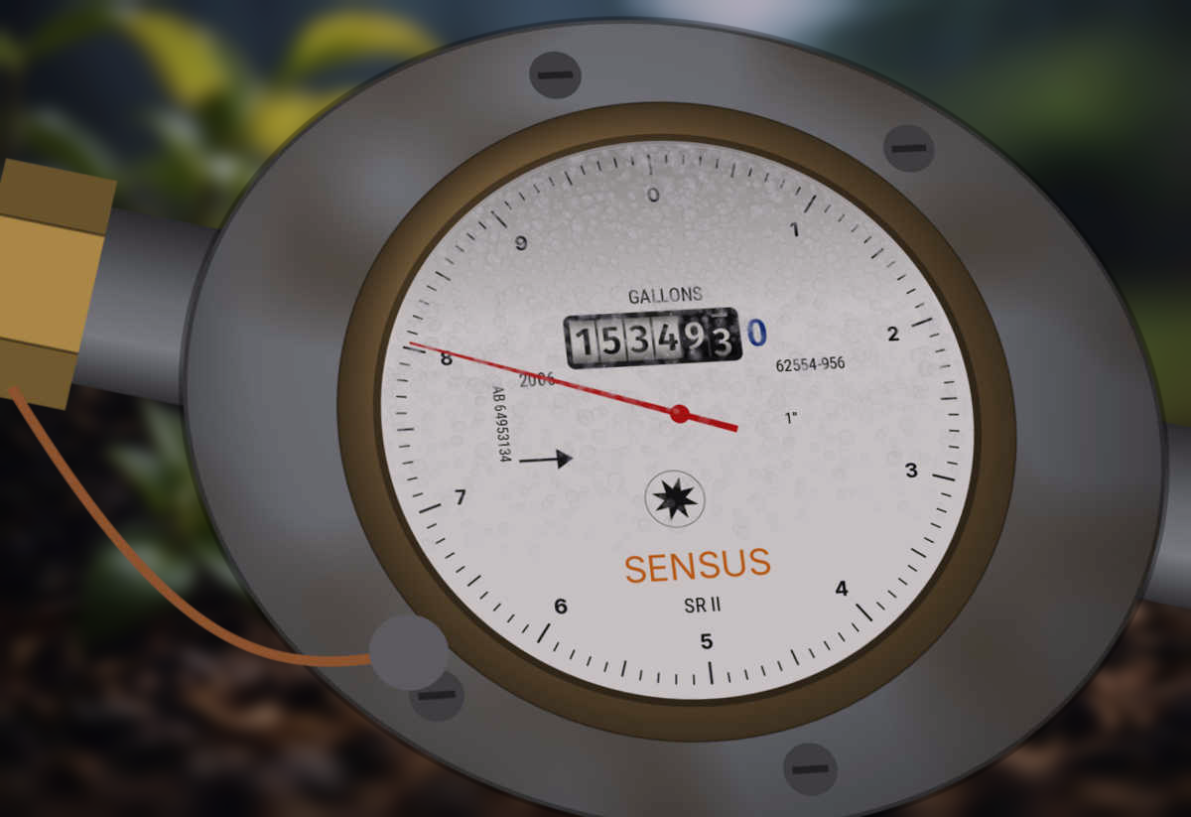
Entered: 1534928.0,gal
